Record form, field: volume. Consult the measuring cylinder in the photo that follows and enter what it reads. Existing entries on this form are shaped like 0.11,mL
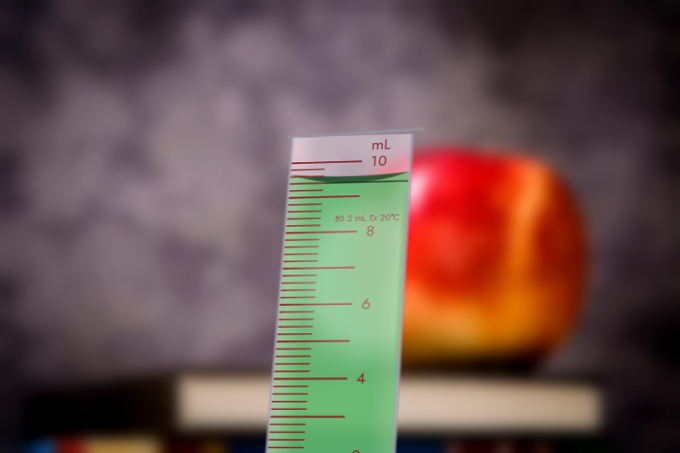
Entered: 9.4,mL
